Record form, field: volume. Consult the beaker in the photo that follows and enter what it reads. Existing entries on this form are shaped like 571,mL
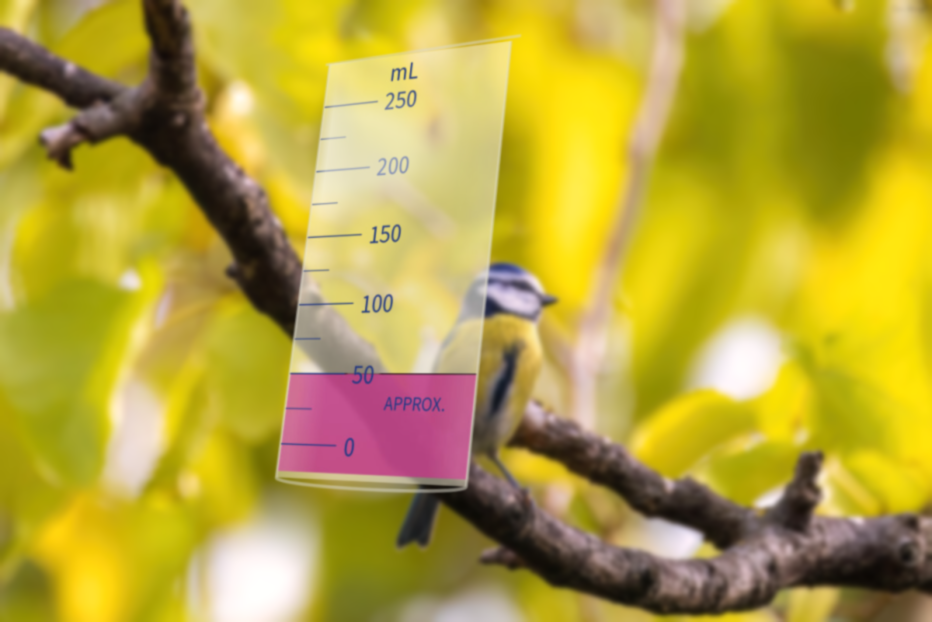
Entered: 50,mL
